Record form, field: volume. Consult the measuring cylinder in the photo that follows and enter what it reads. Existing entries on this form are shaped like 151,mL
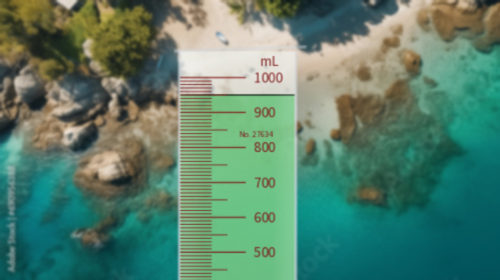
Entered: 950,mL
